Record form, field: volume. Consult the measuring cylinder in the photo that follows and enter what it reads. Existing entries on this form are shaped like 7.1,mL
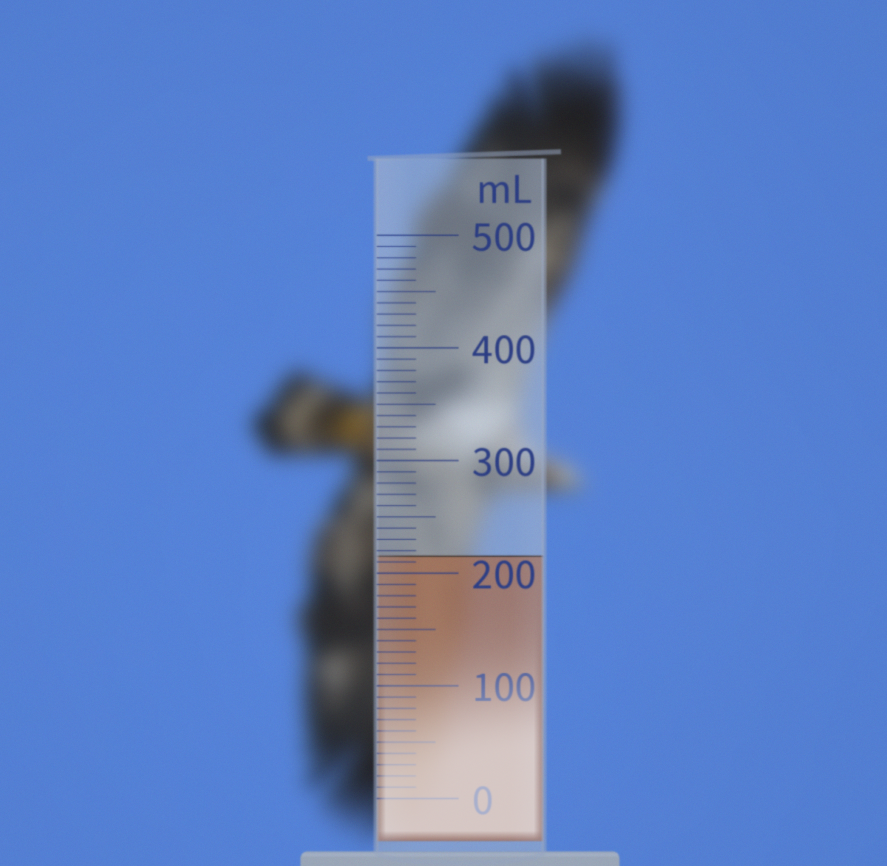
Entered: 215,mL
